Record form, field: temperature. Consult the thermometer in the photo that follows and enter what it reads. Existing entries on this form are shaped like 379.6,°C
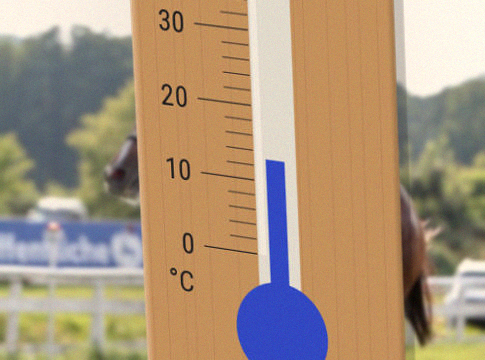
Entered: 13,°C
